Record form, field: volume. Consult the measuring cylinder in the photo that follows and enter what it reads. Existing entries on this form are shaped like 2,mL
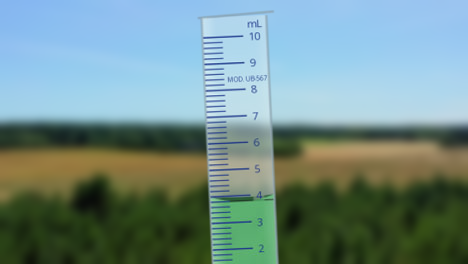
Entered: 3.8,mL
